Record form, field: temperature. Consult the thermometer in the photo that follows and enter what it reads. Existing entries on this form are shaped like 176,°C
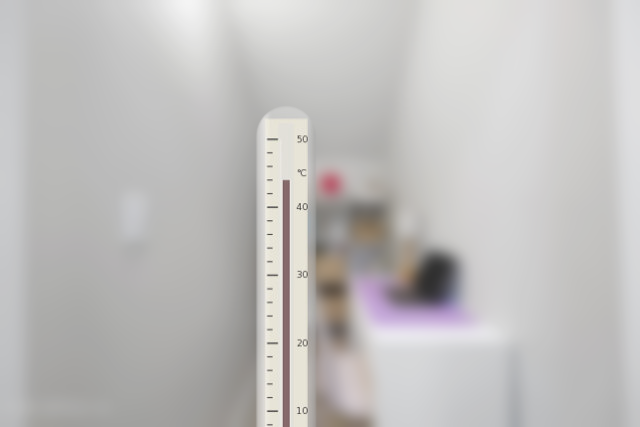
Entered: 44,°C
